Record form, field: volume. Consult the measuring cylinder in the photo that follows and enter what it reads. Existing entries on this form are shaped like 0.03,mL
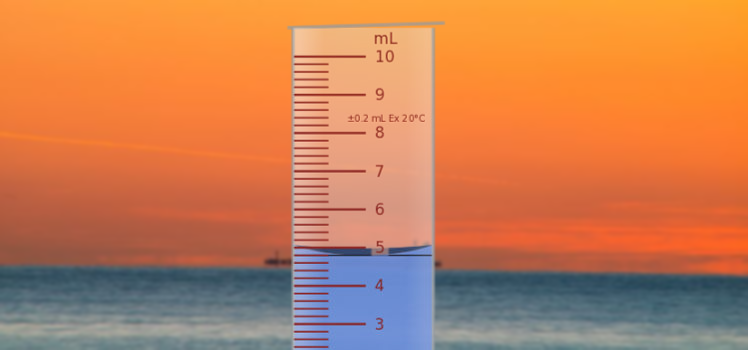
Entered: 4.8,mL
